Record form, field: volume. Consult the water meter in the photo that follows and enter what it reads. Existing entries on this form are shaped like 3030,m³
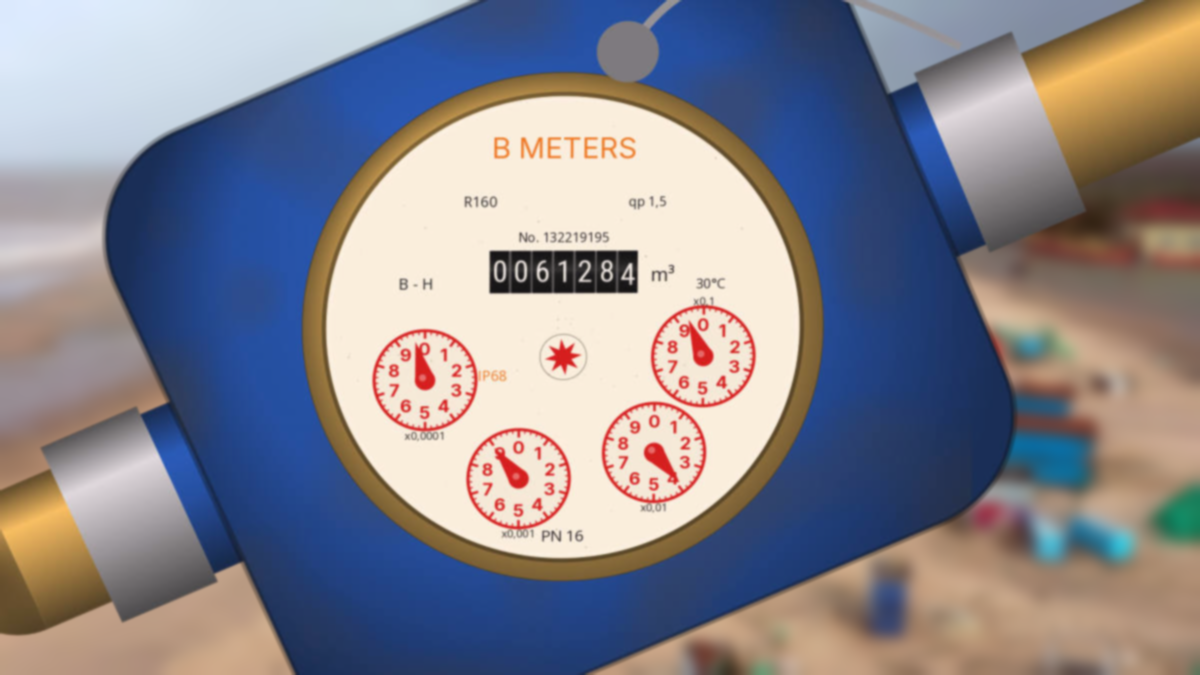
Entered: 61283.9389,m³
